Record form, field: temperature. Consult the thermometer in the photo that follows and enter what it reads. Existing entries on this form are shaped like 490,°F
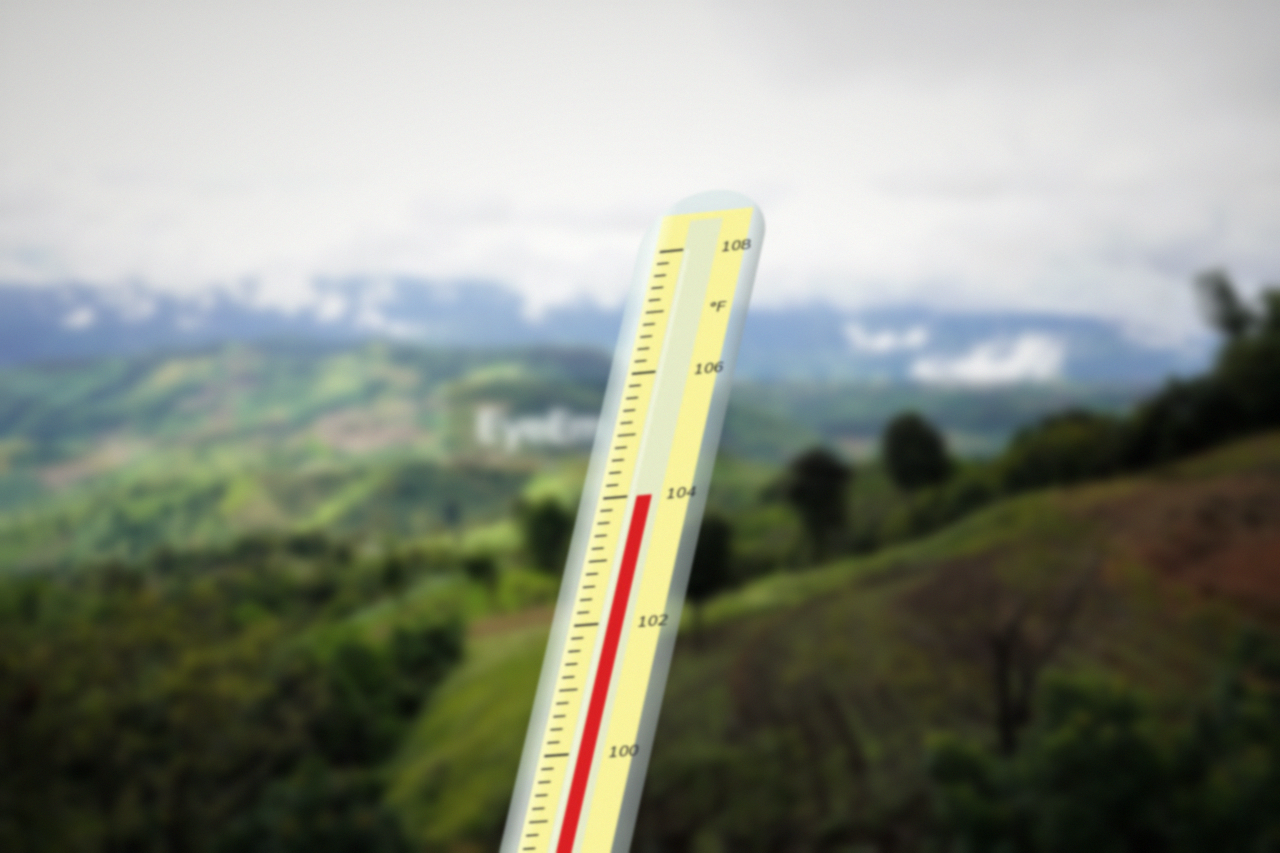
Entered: 104,°F
